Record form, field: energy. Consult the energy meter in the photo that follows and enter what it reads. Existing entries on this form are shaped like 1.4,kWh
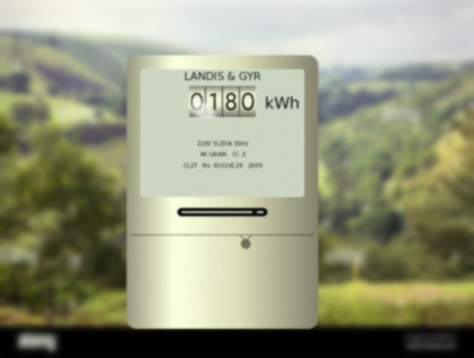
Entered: 180,kWh
